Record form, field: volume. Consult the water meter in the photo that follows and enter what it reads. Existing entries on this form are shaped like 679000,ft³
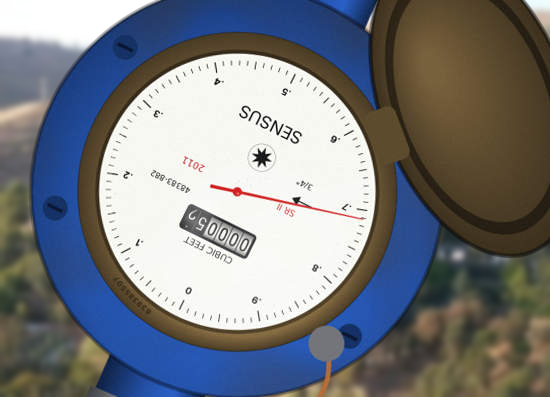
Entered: 51.71,ft³
